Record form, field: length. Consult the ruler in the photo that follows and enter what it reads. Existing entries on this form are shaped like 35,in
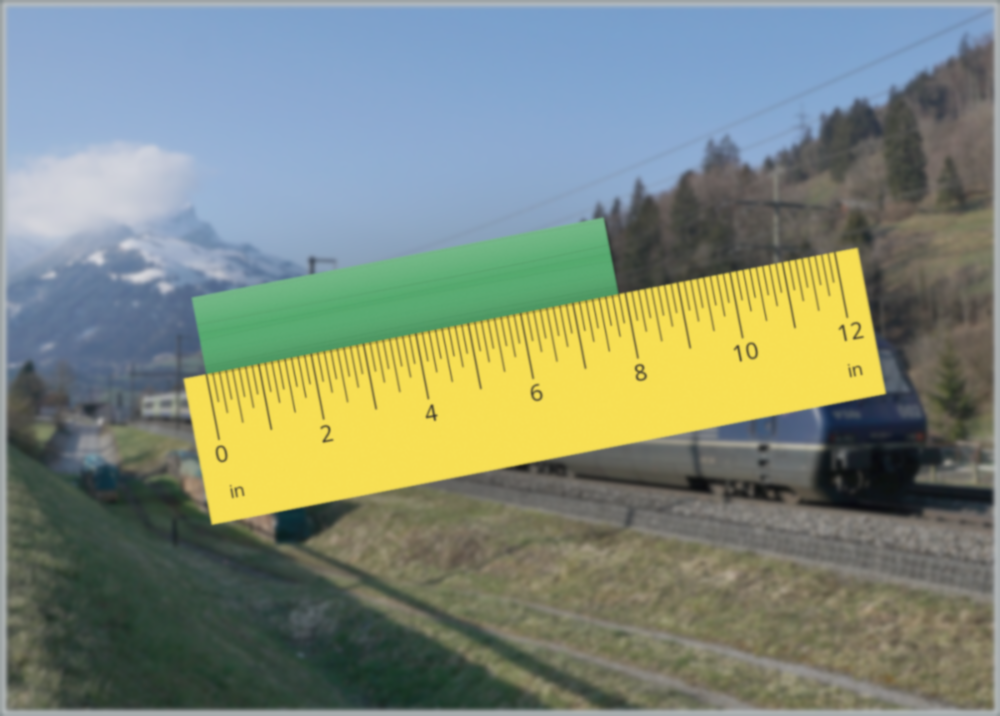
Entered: 7.875,in
